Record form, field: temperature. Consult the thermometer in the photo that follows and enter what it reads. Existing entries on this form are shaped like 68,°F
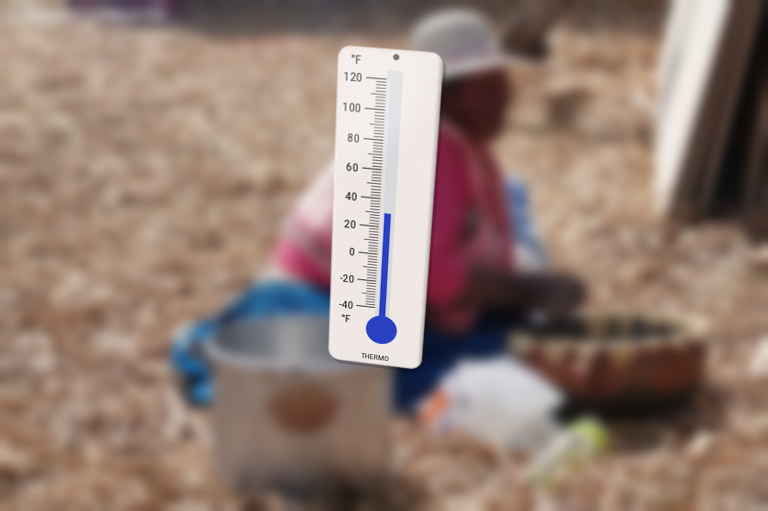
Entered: 30,°F
